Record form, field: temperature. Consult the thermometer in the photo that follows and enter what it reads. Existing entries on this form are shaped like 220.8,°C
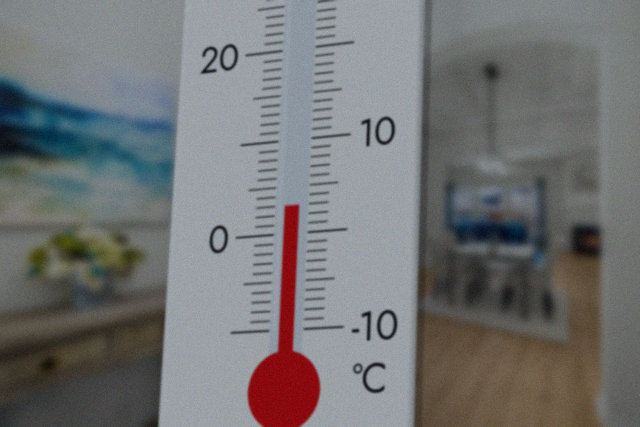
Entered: 3,°C
